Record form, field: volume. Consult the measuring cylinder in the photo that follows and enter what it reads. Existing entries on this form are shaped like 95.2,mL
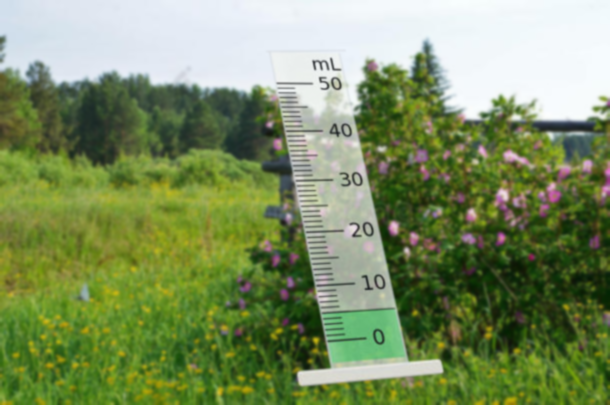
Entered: 5,mL
